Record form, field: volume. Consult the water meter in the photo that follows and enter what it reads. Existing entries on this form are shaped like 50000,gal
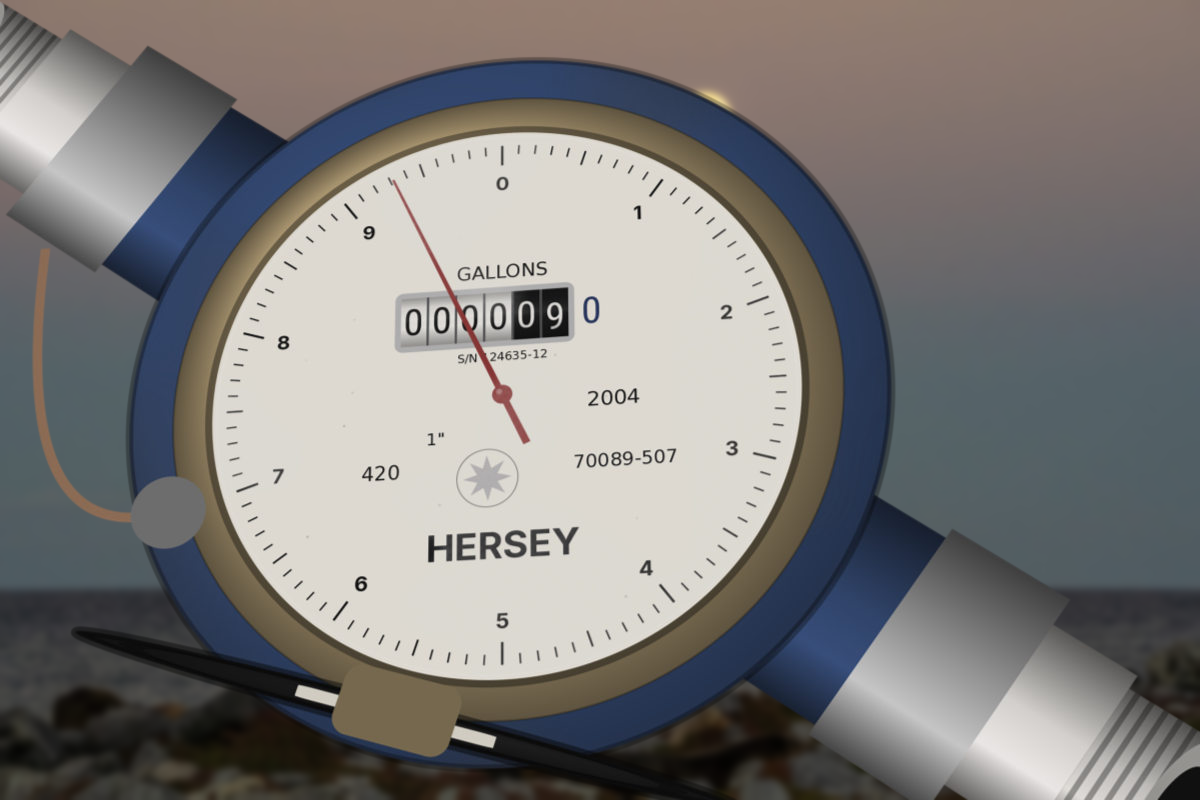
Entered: 89.3,gal
